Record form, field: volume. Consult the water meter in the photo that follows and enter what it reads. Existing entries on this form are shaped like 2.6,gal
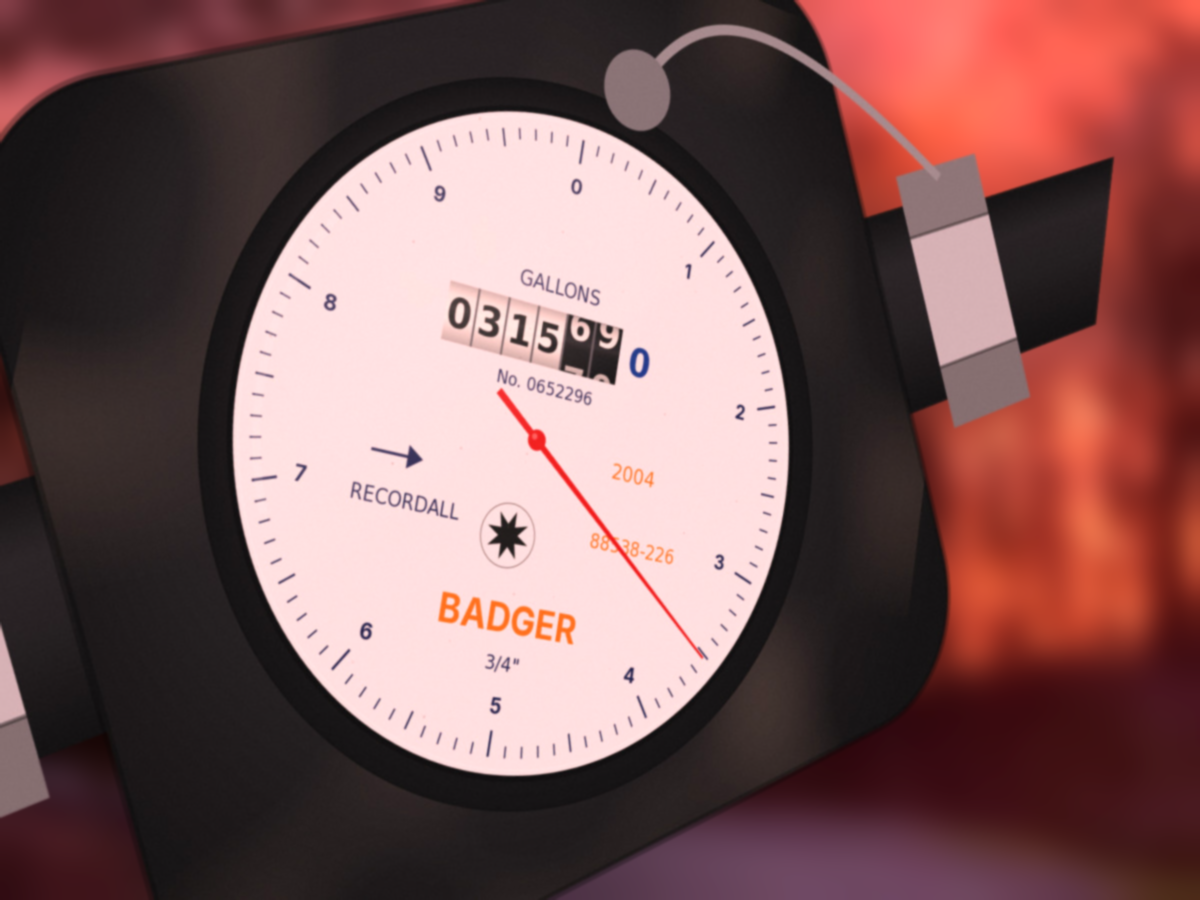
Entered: 315693.5,gal
